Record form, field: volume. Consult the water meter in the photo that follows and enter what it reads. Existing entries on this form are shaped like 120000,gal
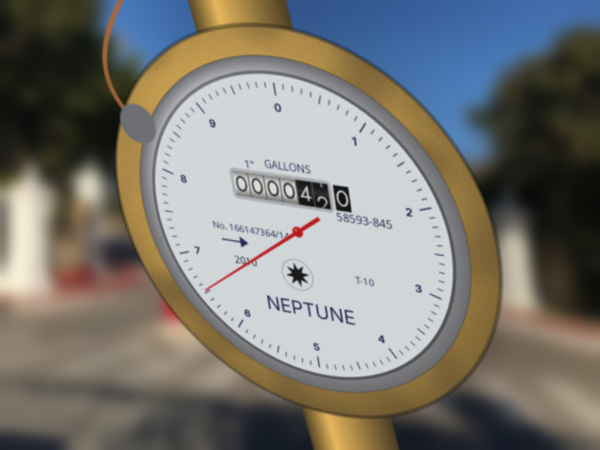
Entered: 416.5,gal
